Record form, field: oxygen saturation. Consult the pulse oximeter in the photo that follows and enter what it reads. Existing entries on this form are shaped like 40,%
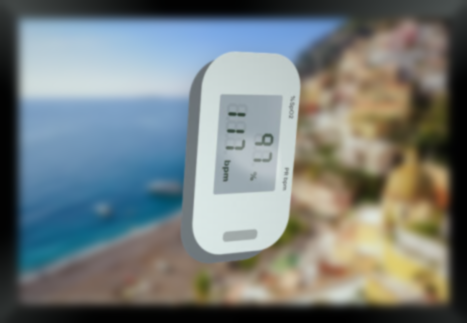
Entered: 97,%
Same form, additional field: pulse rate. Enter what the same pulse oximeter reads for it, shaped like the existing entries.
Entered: 117,bpm
